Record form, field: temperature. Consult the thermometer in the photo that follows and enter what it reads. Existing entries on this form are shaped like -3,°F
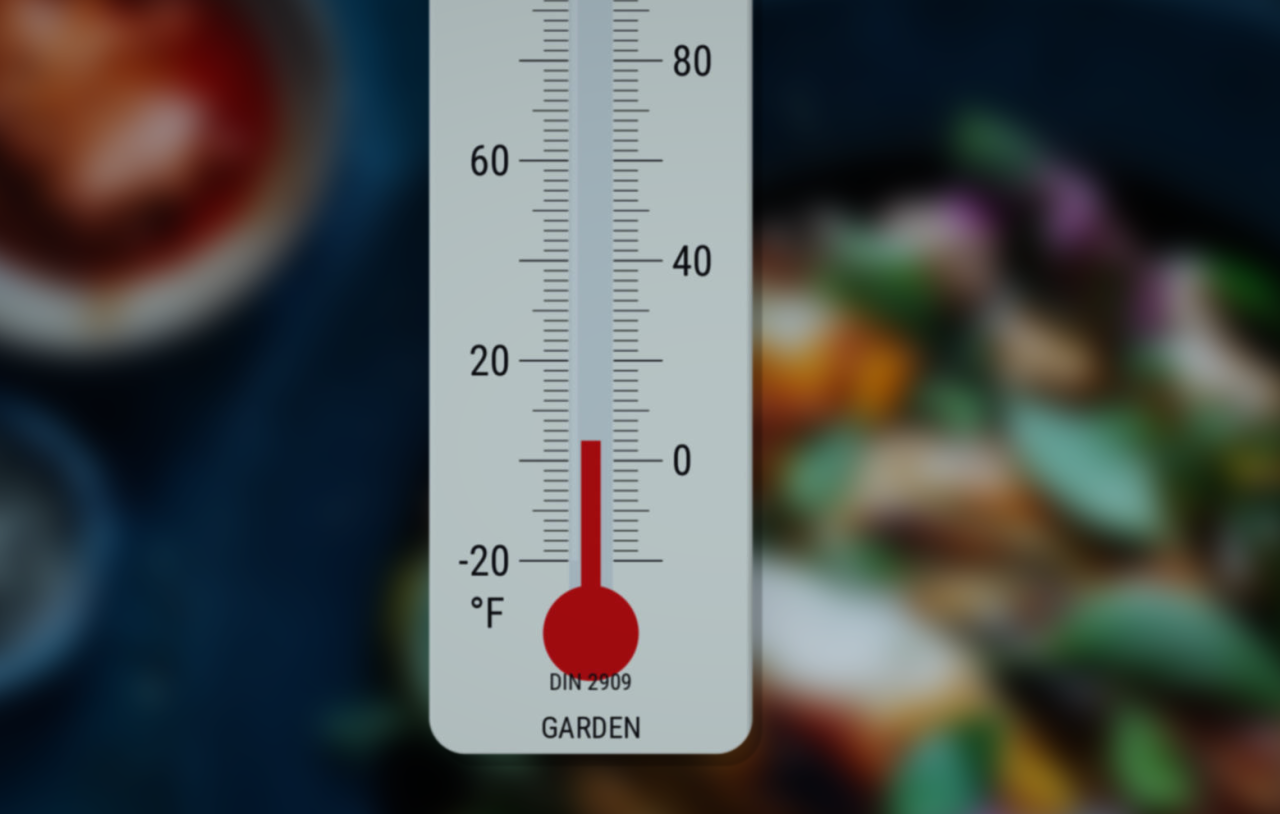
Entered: 4,°F
